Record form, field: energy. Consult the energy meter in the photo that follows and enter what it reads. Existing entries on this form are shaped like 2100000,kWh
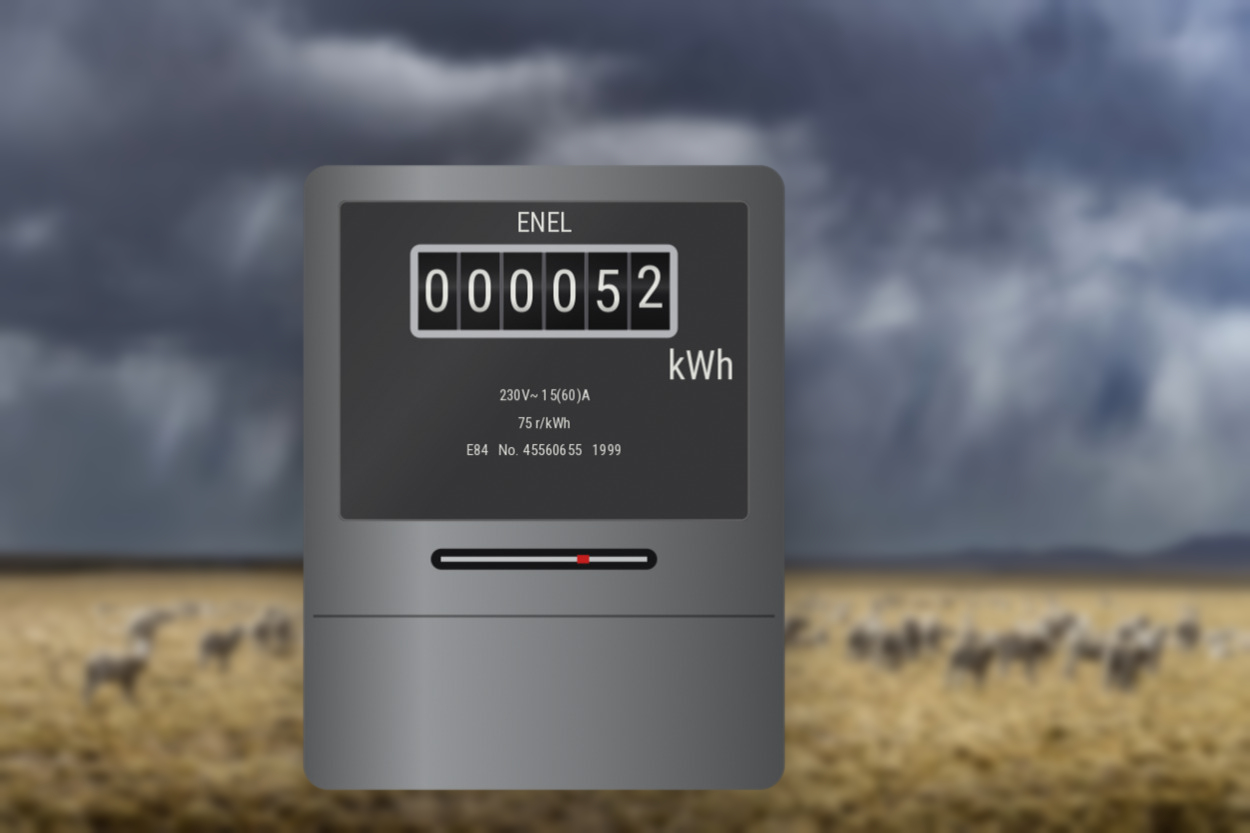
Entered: 52,kWh
